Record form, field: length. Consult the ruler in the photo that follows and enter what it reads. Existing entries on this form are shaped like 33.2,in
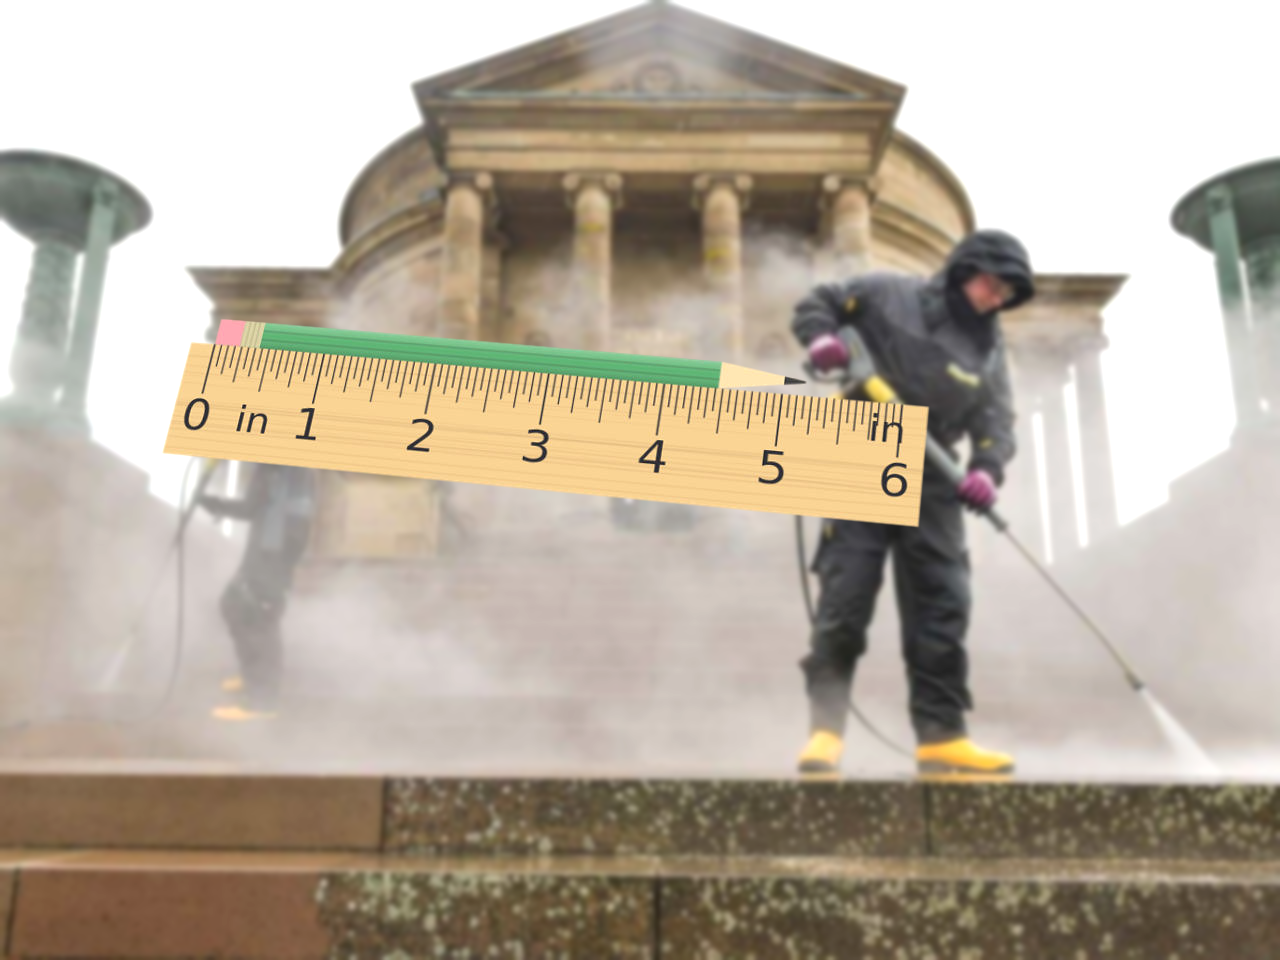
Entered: 5.1875,in
